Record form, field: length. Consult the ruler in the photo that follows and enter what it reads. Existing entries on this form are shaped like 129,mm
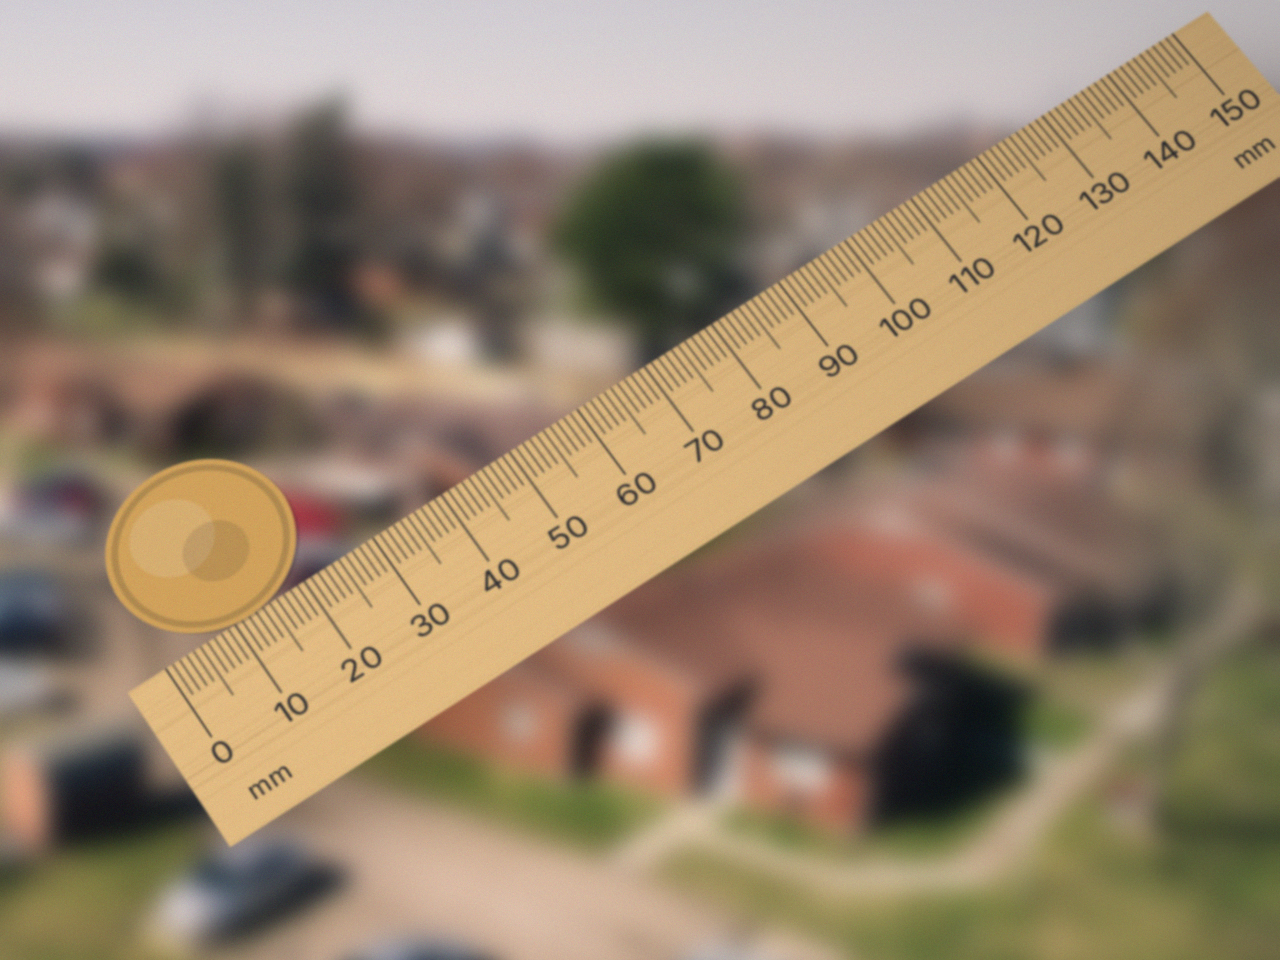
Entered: 24,mm
